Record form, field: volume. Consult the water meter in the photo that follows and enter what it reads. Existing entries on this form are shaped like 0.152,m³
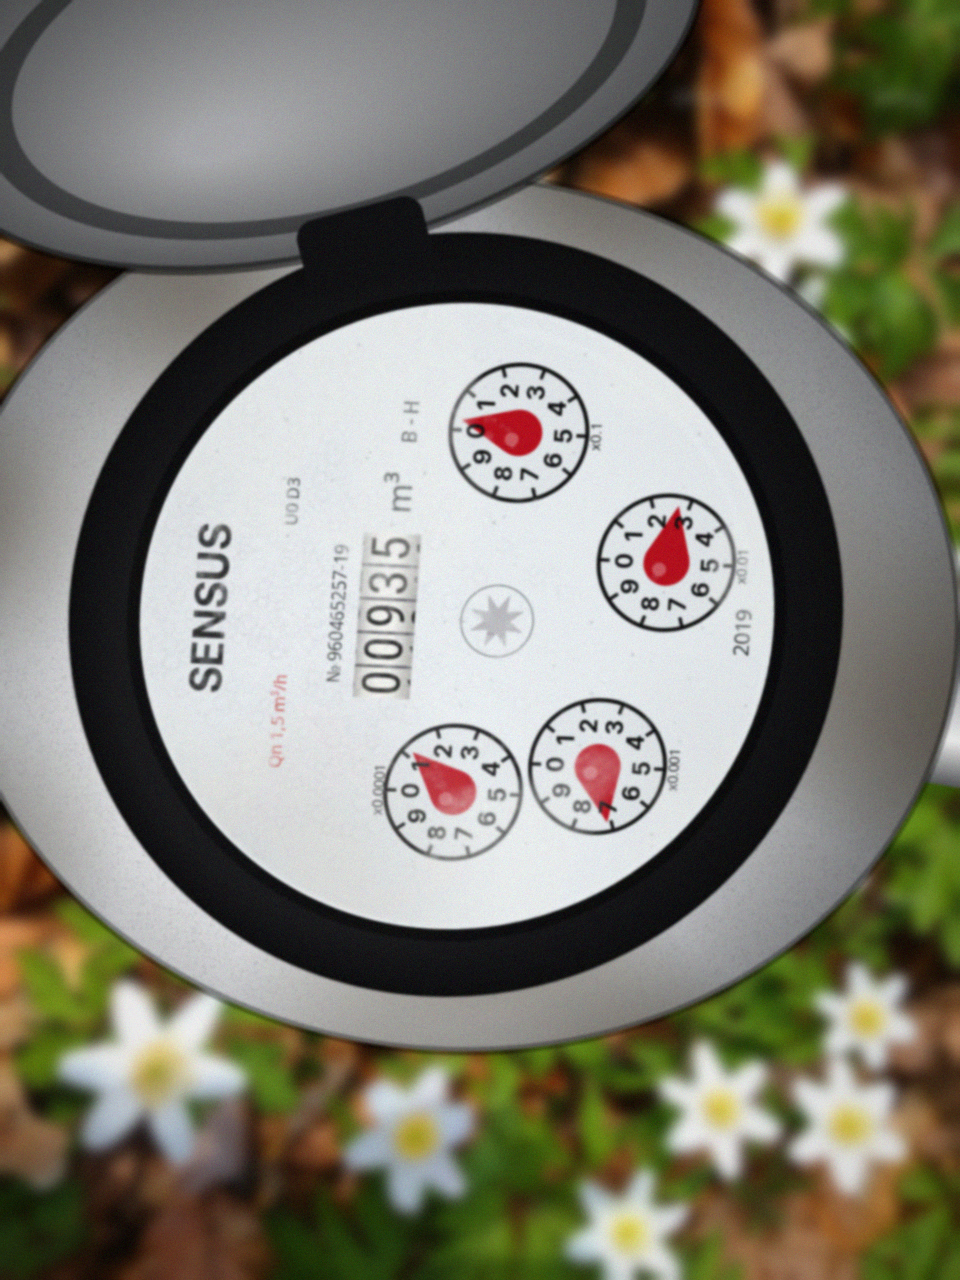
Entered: 935.0271,m³
